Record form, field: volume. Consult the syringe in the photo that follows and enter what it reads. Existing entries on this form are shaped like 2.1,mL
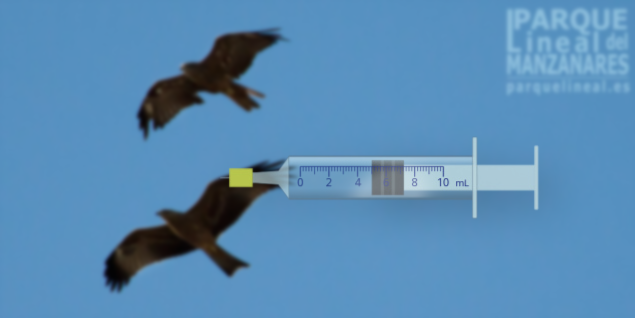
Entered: 5,mL
